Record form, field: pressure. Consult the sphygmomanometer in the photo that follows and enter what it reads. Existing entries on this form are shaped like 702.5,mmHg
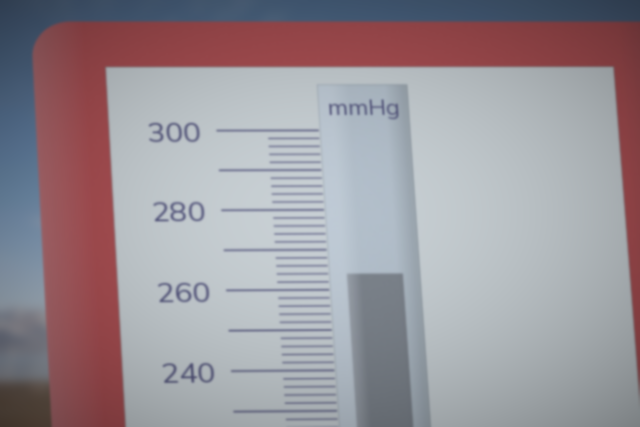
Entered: 264,mmHg
